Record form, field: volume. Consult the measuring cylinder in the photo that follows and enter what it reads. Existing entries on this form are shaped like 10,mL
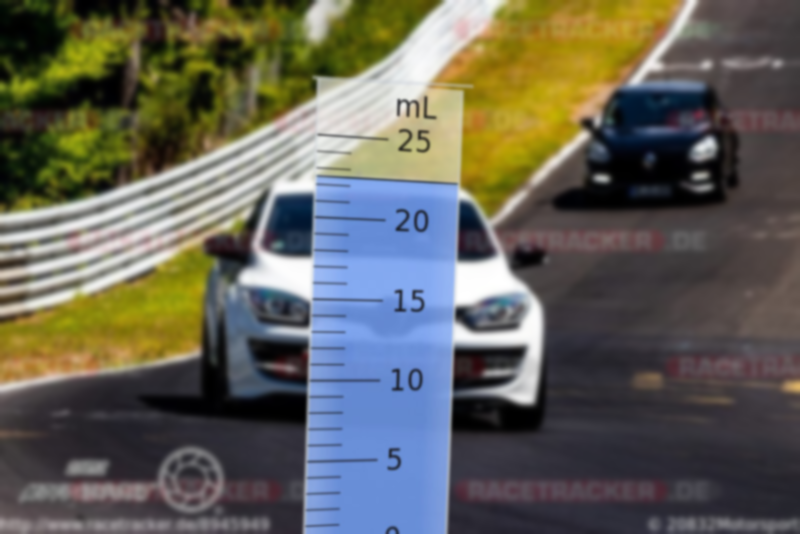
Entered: 22.5,mL
